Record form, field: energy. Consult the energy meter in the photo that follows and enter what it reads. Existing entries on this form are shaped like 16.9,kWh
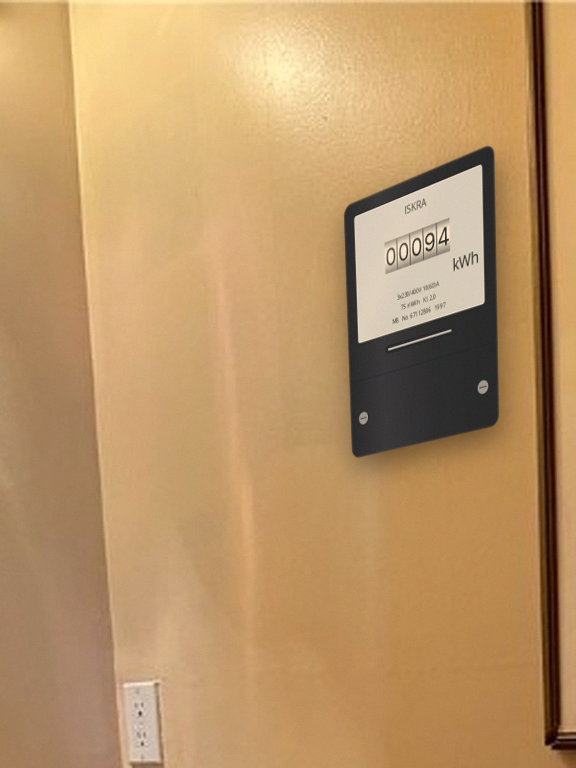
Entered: 94,kWh
